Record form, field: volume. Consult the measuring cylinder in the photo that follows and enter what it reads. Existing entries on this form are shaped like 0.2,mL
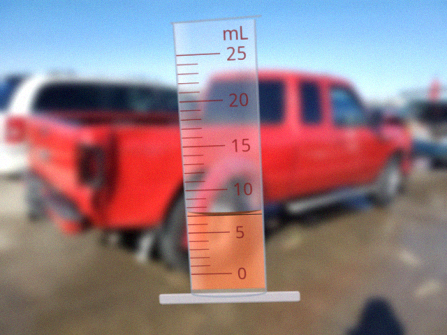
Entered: 7,mL
